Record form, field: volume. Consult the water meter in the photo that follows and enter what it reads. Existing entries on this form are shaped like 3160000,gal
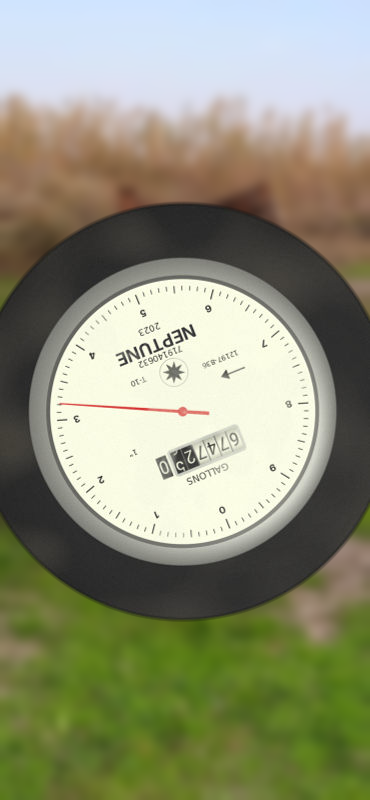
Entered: 6747253.2,gal
